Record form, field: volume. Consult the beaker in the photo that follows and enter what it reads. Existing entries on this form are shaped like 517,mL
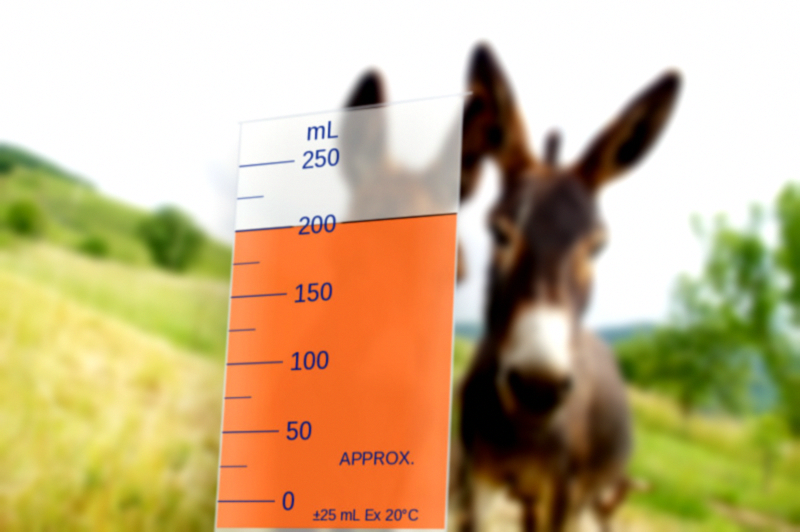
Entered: 200,mL
